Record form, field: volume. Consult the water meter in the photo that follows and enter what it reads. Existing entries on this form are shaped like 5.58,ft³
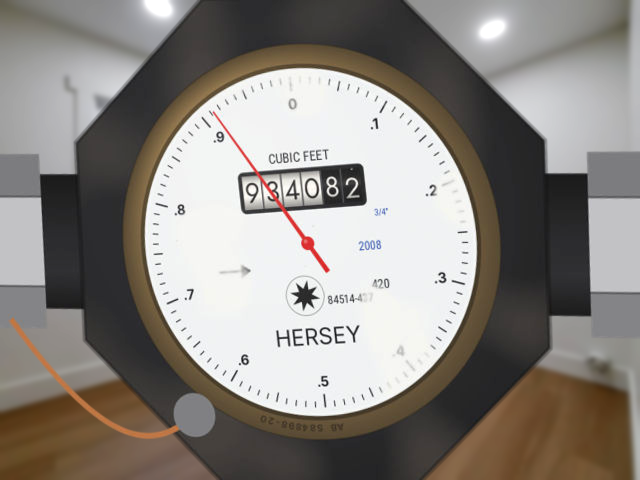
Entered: 934081.91,ft³
